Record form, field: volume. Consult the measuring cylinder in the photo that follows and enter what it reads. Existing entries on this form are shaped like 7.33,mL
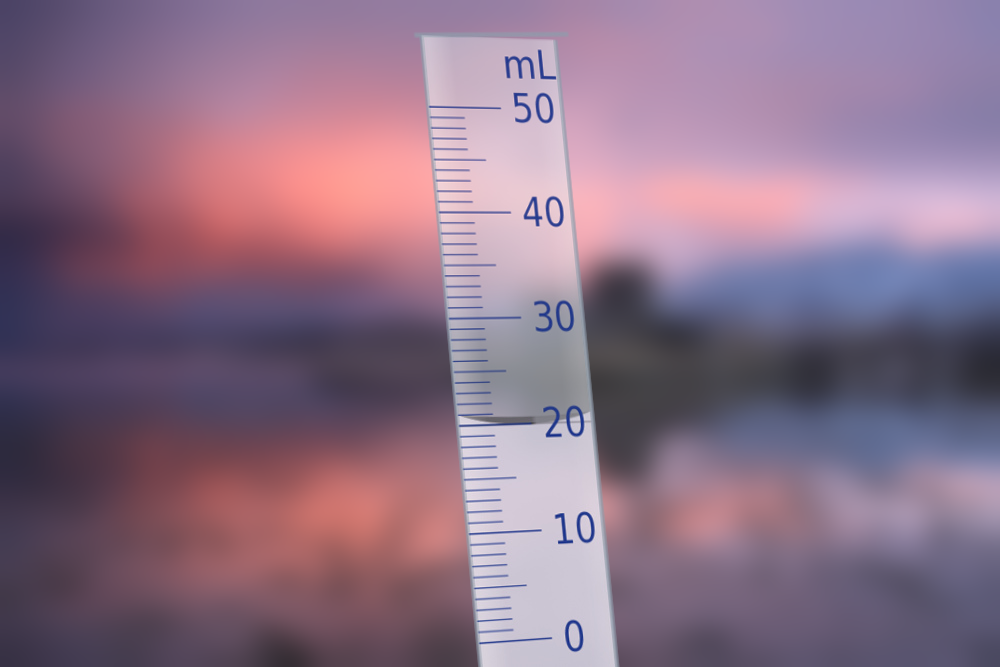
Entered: 20,mL
